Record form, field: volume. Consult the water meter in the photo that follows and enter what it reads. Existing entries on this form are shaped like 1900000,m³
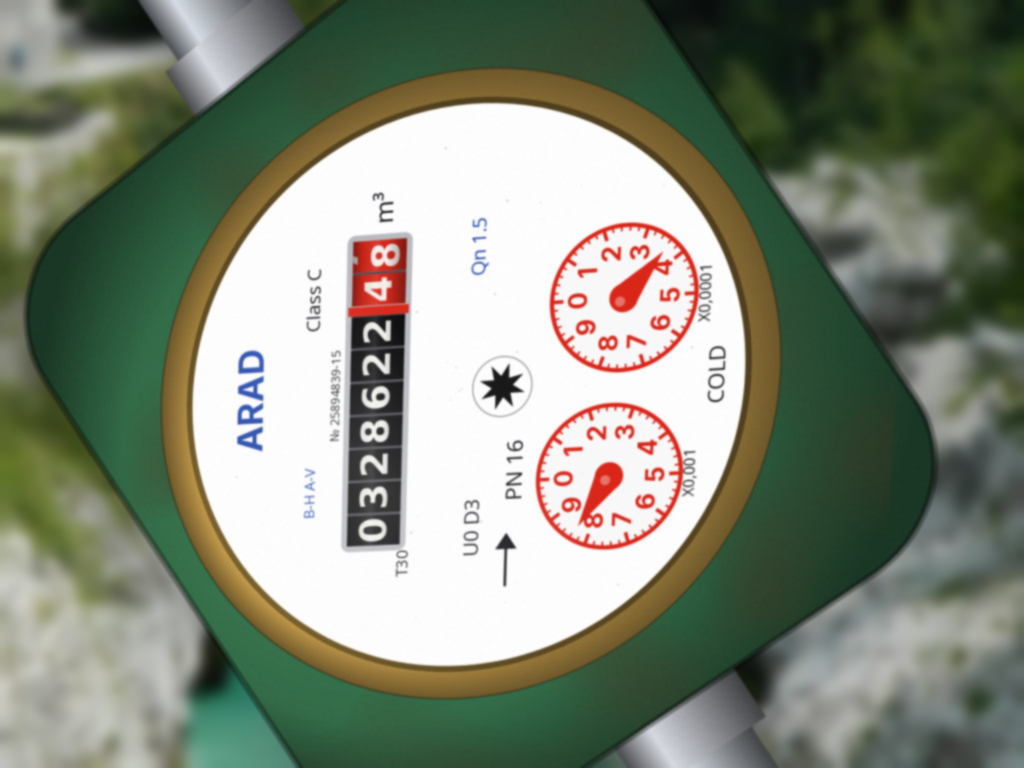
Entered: 328622.4783,m³
